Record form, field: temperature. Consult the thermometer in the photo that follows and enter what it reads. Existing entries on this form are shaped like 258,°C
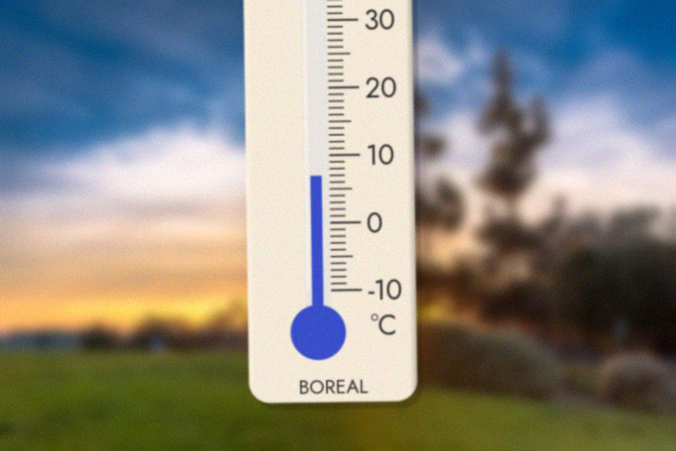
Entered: 7,°C
